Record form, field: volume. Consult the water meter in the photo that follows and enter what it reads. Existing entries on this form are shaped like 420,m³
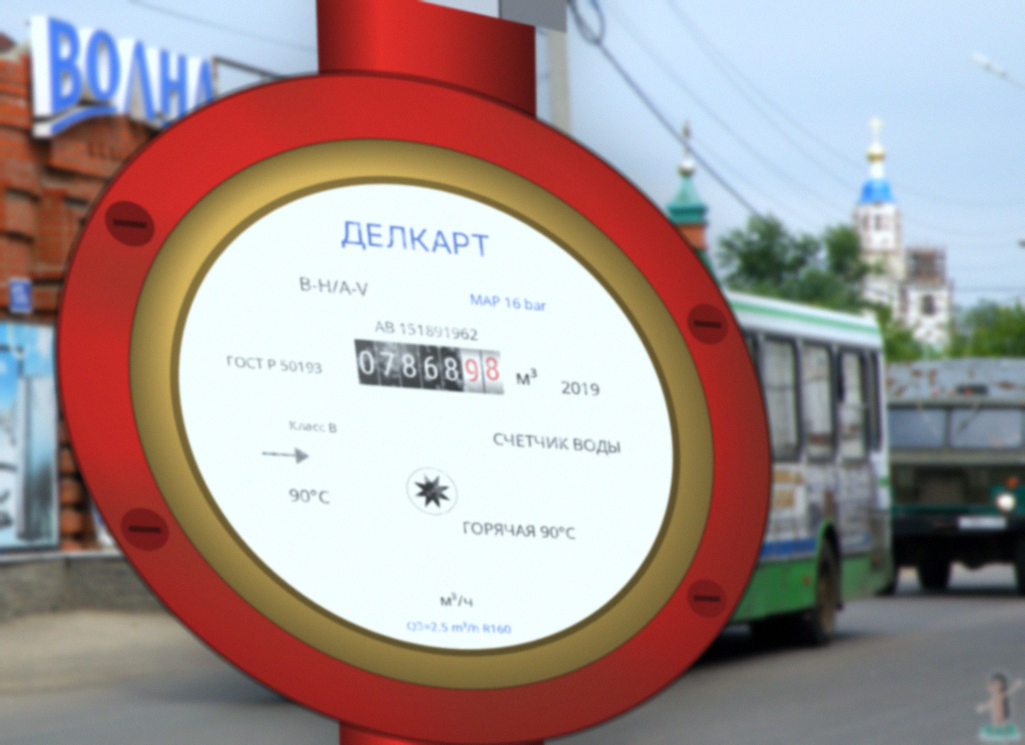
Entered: 7868.98,m³
